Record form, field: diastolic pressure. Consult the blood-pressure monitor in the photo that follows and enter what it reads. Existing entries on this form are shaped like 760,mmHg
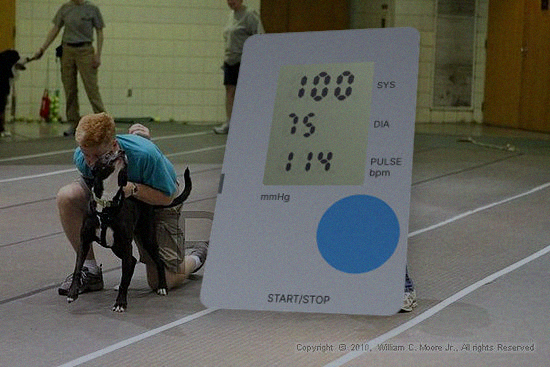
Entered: 75,mmHg
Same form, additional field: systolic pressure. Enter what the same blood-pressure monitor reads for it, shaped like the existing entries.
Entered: 100,mmHg
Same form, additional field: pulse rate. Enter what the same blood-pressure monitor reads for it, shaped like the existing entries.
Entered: 114,bpm
